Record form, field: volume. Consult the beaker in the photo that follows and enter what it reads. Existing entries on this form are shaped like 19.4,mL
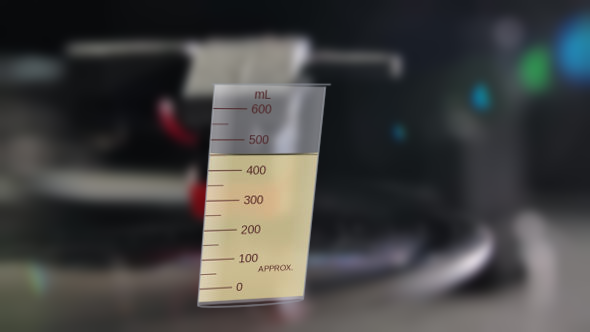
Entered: 450,mL
